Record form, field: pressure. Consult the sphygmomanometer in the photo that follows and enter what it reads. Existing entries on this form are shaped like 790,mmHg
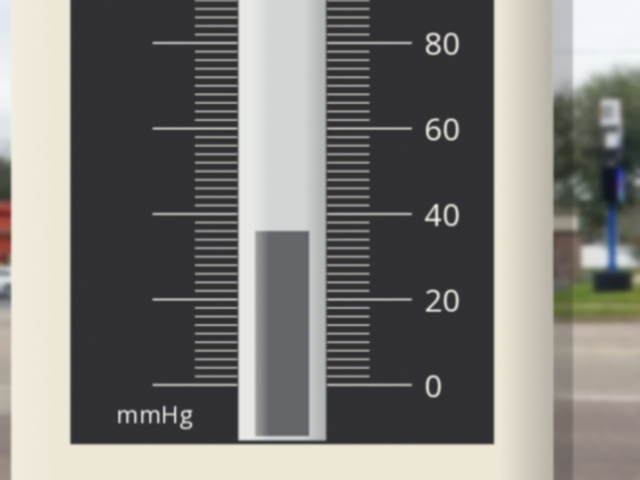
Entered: 36,mmHg
